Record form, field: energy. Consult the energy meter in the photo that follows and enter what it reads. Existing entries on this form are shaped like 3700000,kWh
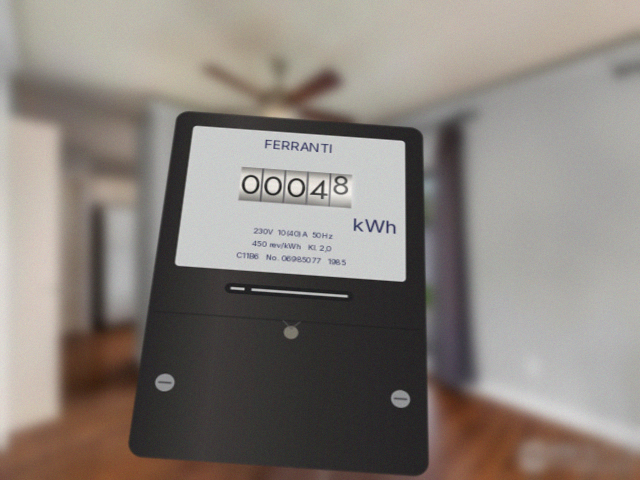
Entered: 48,kWh
